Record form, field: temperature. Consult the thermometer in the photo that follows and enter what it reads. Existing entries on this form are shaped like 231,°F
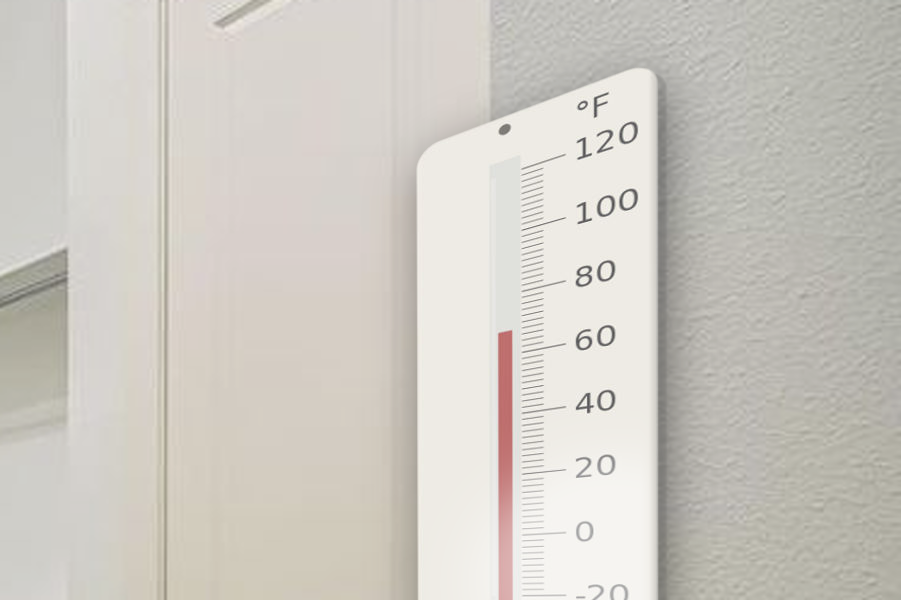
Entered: 68,°F
